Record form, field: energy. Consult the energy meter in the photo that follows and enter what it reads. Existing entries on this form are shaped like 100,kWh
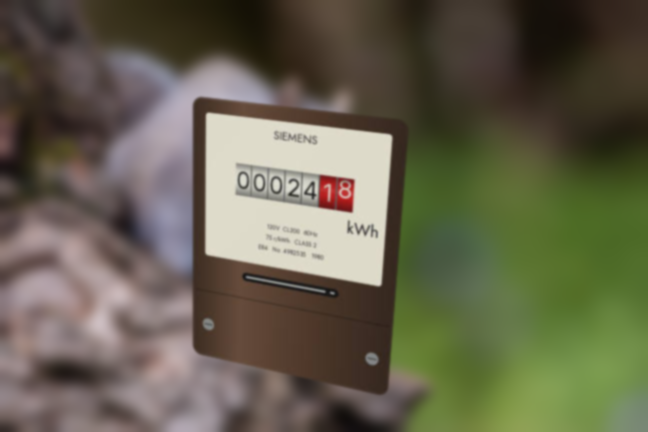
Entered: 24.18,kWh
